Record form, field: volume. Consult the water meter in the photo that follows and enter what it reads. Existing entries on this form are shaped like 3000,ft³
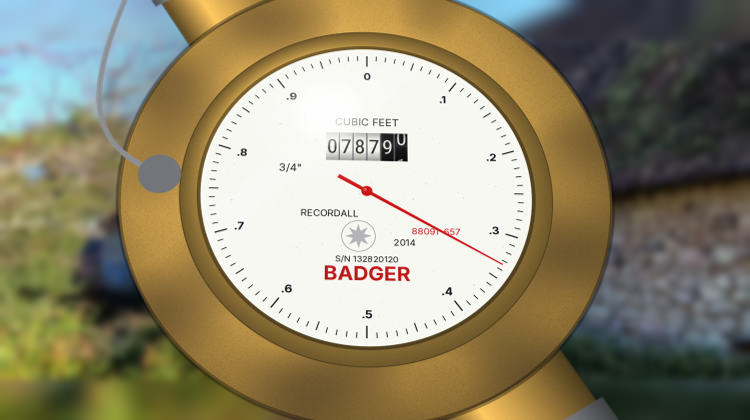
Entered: 78790.33,ft³
